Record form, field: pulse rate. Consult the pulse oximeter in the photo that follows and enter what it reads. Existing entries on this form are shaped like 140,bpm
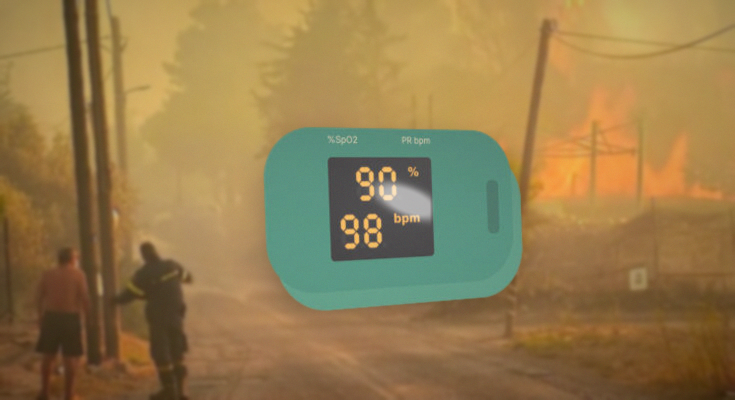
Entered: 98,bpm
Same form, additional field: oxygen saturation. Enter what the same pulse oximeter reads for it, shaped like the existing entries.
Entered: 90,%
